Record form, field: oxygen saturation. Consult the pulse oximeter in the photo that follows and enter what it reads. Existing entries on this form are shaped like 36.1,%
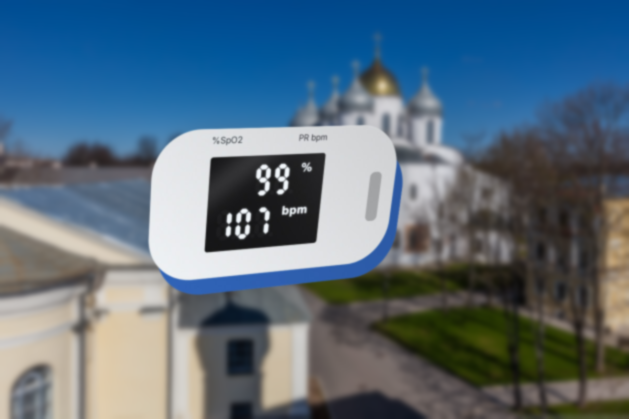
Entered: 99,%
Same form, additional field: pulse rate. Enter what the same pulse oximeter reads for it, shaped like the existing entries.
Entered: 107,bpm
